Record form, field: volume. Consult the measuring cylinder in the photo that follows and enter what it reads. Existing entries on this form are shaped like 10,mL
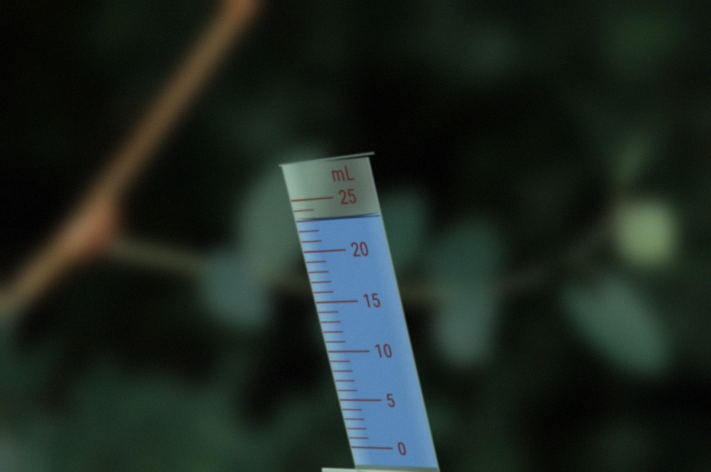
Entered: 23,mL
